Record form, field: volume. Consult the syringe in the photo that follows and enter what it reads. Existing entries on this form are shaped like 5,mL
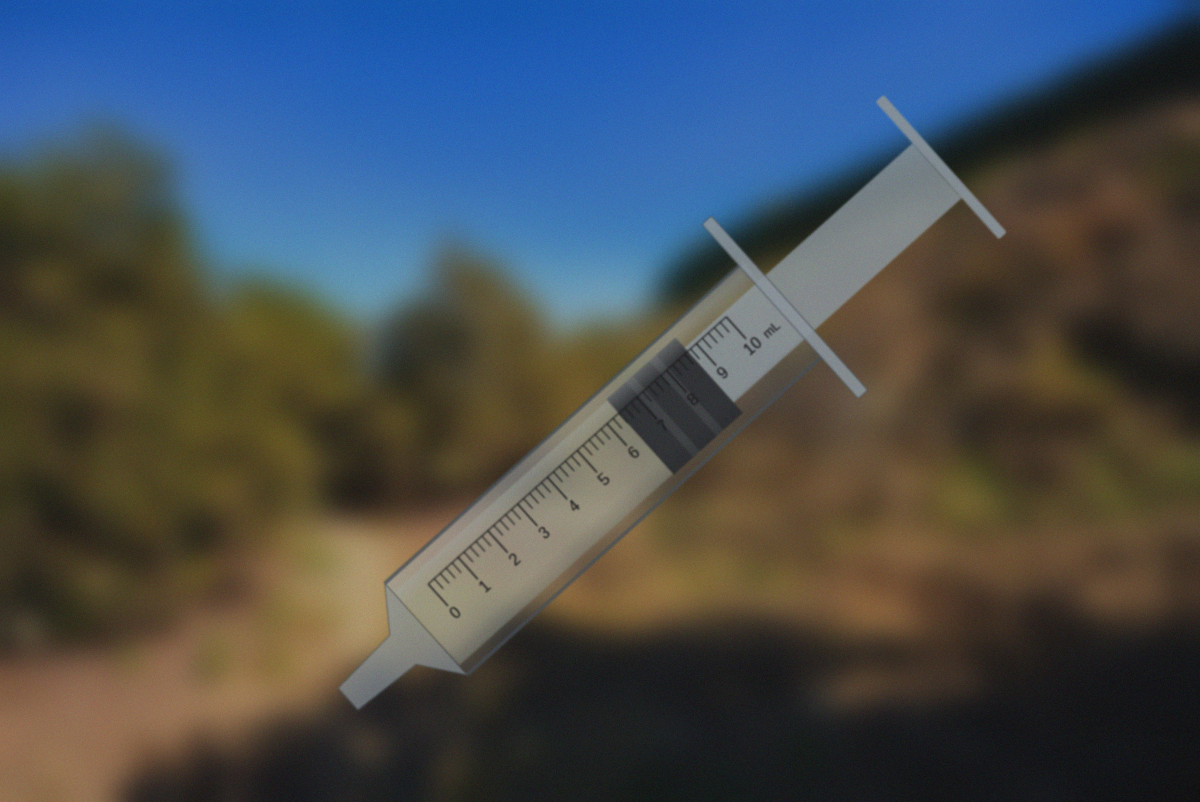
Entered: 6.4,mL
